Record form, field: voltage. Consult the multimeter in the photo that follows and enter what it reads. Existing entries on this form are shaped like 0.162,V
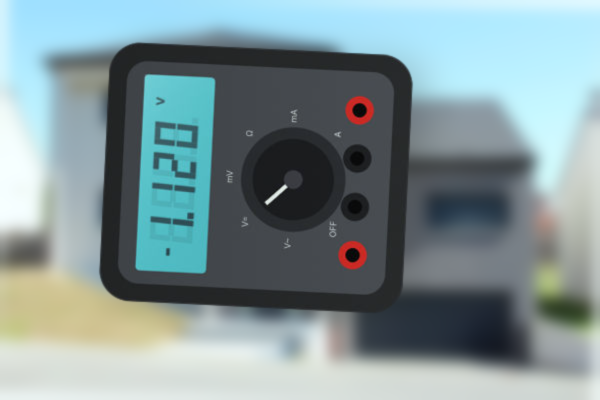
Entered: -1.120,V
